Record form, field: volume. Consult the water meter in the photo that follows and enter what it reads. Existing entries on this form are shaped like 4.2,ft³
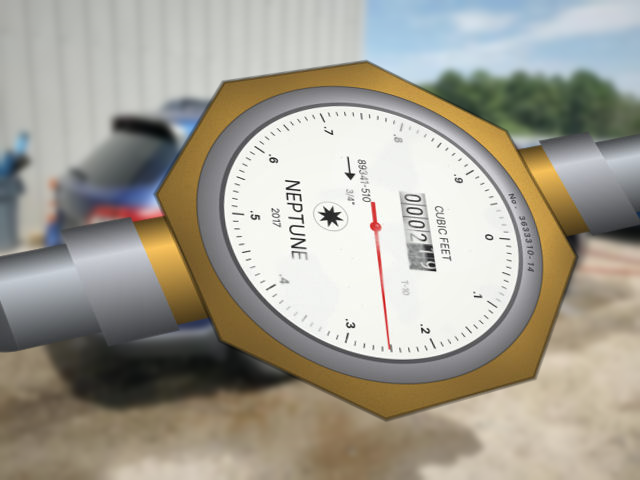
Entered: 219.25,ft³
